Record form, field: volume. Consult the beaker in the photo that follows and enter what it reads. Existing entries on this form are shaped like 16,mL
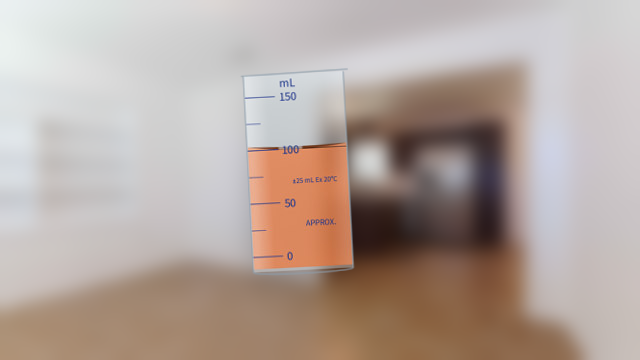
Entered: 100,mL
